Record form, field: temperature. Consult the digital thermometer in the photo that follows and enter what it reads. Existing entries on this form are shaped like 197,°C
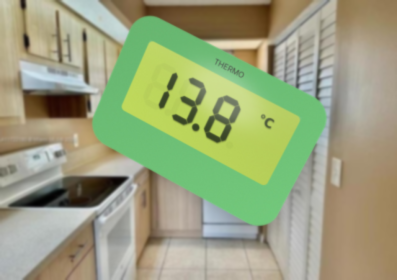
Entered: 13.8,°C
